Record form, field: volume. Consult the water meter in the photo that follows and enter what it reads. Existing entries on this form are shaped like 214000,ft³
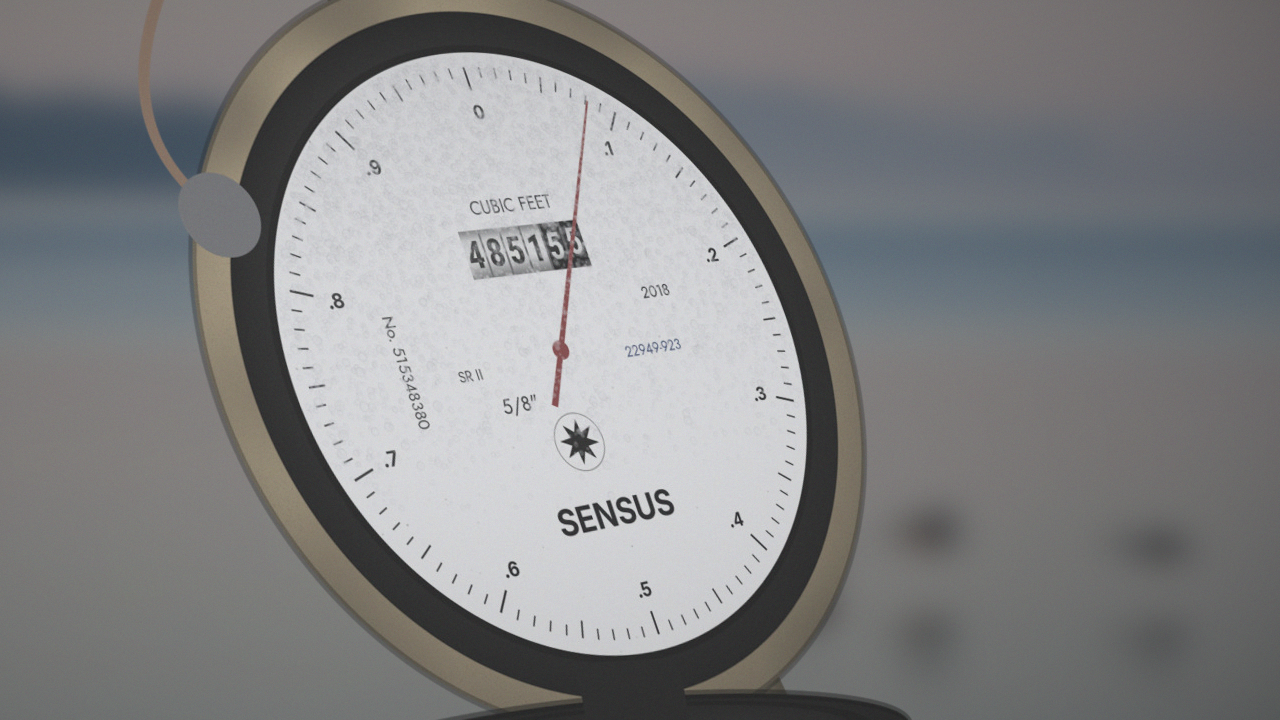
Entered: 485155.08,ft³
